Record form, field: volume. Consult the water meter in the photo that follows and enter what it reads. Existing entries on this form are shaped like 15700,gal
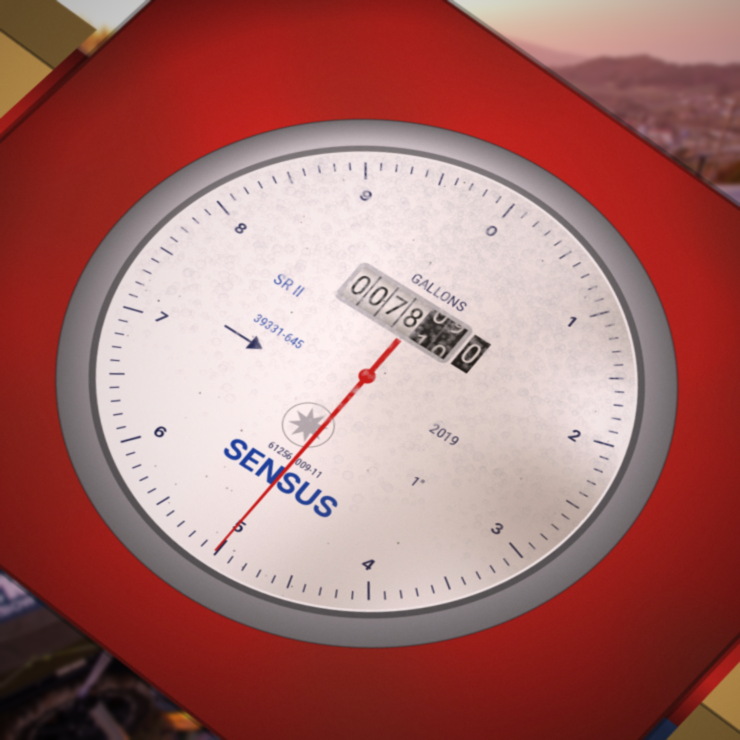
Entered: 78095.0,gal
